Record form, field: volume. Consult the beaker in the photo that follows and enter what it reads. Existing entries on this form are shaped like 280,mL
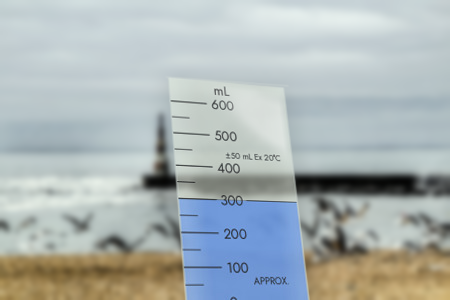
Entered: 300,mL
